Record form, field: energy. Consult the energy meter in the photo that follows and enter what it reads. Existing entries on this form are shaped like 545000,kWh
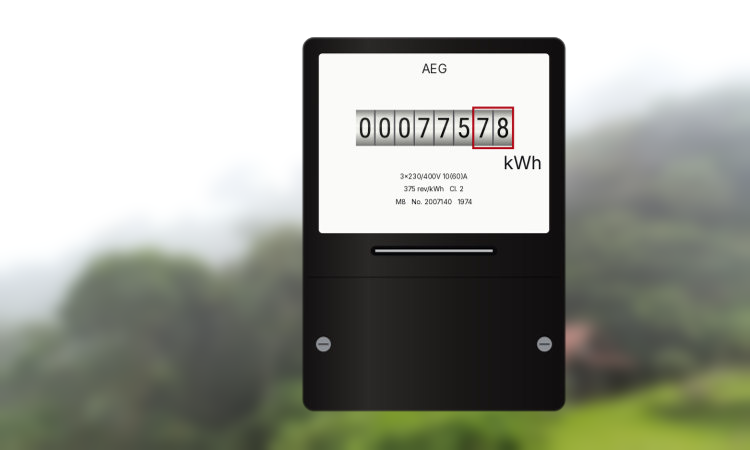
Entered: 775.78,kWh
